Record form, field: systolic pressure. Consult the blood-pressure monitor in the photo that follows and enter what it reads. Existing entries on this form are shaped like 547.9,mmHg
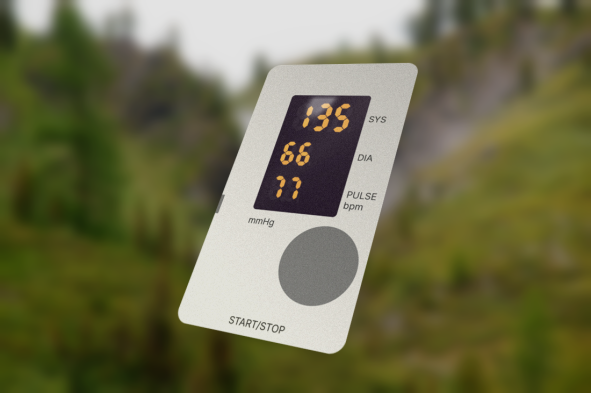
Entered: 135,mmHg
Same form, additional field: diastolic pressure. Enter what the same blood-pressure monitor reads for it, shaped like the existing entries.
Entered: 66,mmHg
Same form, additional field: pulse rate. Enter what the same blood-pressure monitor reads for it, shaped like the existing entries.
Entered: 77,bpm
